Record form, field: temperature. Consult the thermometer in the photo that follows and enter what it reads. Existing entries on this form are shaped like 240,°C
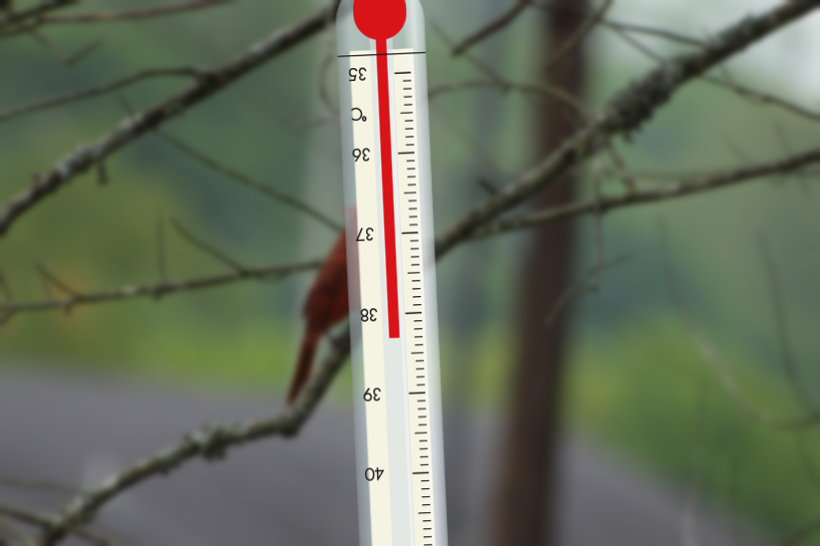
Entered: 38.3,°C
